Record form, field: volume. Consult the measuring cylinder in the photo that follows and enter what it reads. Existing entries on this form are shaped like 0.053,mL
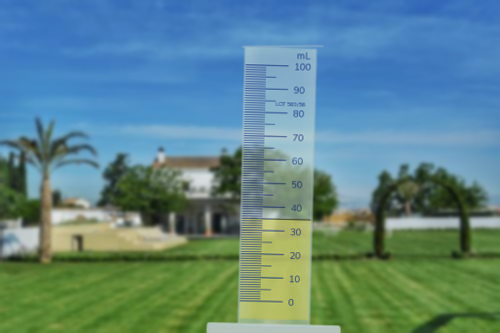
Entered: 35,mL
